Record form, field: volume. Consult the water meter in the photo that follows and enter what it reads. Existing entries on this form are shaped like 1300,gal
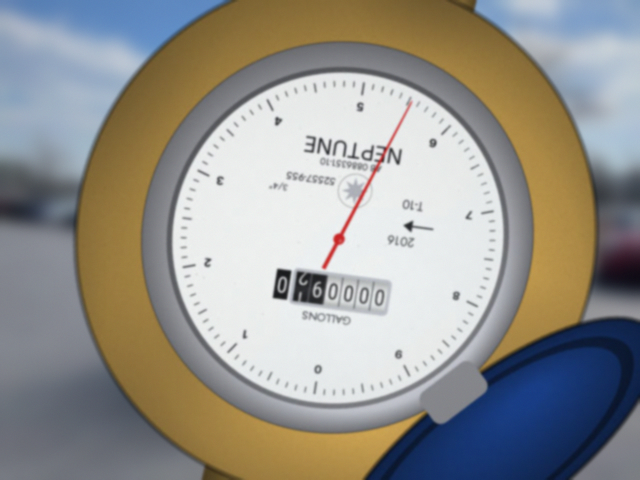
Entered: 915.5,gal
